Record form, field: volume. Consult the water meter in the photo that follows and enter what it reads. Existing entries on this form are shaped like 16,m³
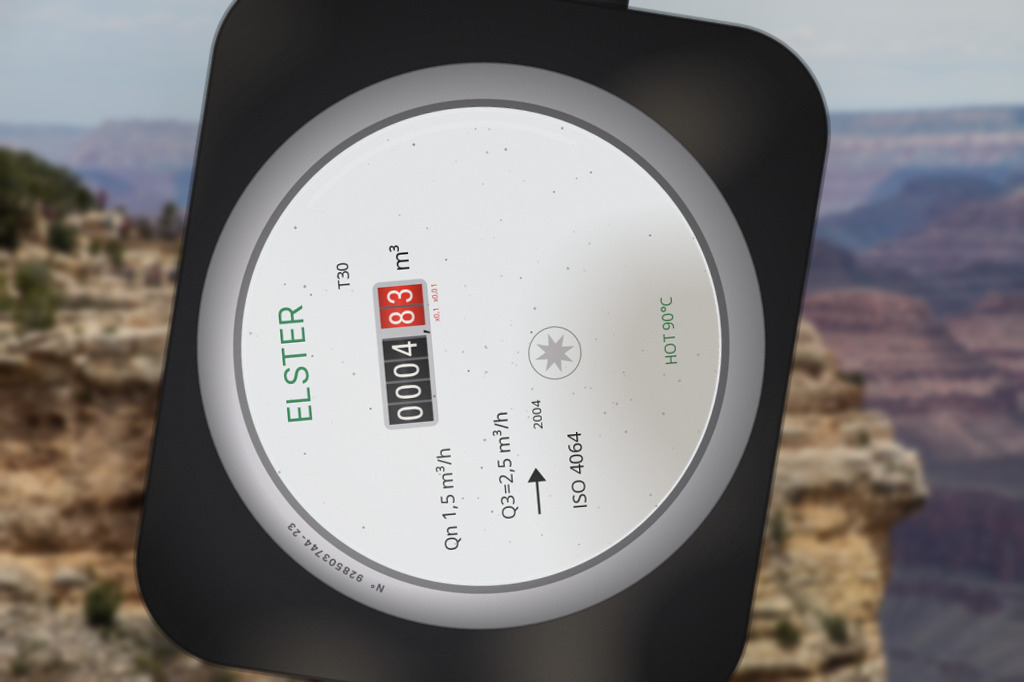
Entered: 4.83,m³
